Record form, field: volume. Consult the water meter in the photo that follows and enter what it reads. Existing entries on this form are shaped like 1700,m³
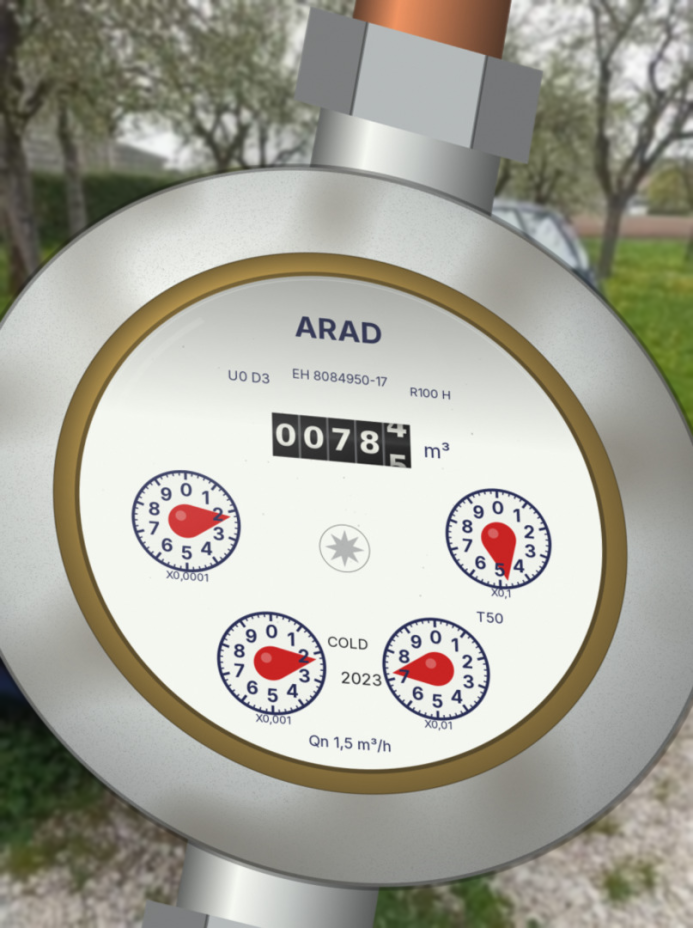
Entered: 784.4722,m³
